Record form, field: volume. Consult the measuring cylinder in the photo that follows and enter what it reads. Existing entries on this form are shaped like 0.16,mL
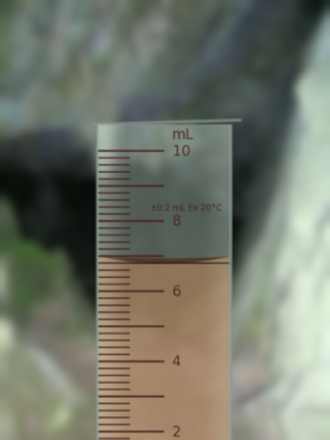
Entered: 6.8,mL
